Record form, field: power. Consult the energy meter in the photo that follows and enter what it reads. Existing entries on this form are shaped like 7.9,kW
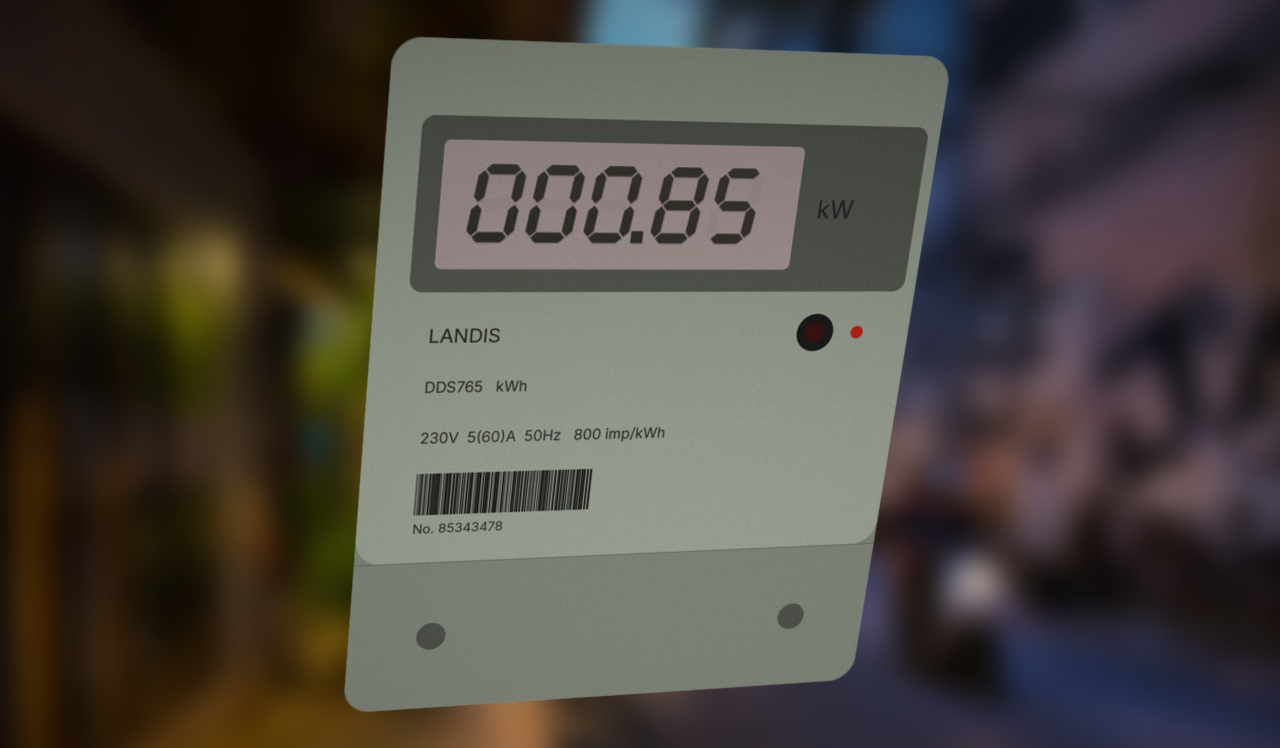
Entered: 0.85,kW
